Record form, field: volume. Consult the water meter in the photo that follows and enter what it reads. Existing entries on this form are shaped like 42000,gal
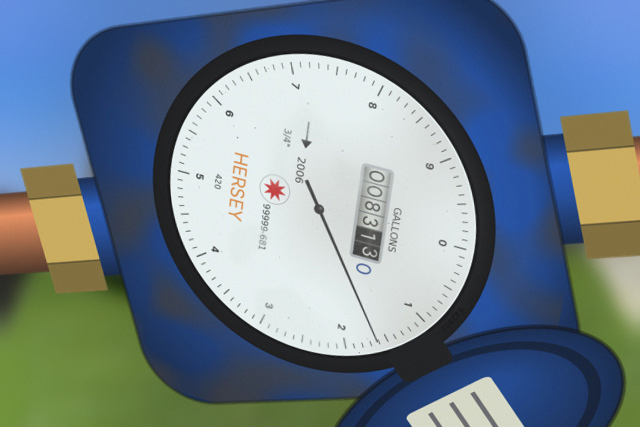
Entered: 83131.6,gal
